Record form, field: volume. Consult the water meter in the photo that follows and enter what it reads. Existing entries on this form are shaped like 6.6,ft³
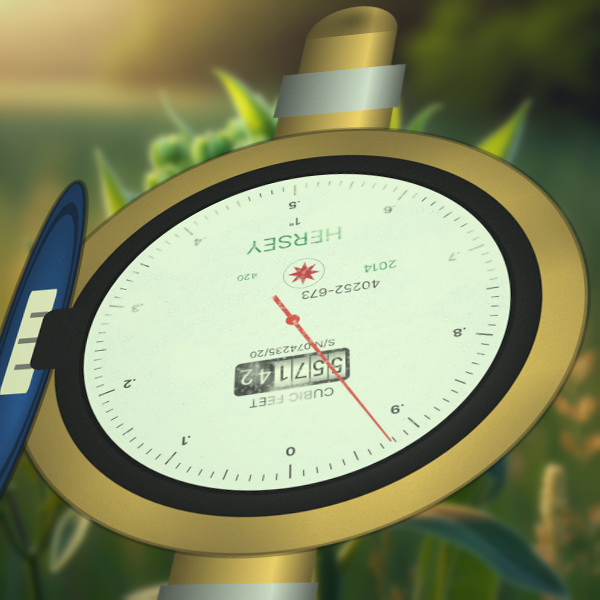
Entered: 557141.92,ft³
